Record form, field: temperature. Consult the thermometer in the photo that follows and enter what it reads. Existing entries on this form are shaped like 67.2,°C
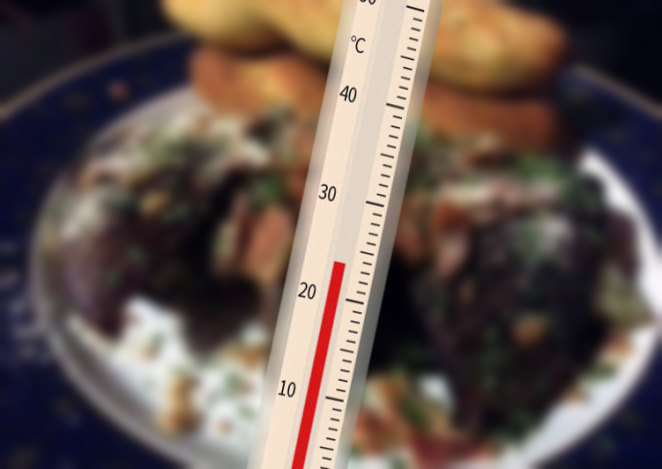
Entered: 23.5,°C
